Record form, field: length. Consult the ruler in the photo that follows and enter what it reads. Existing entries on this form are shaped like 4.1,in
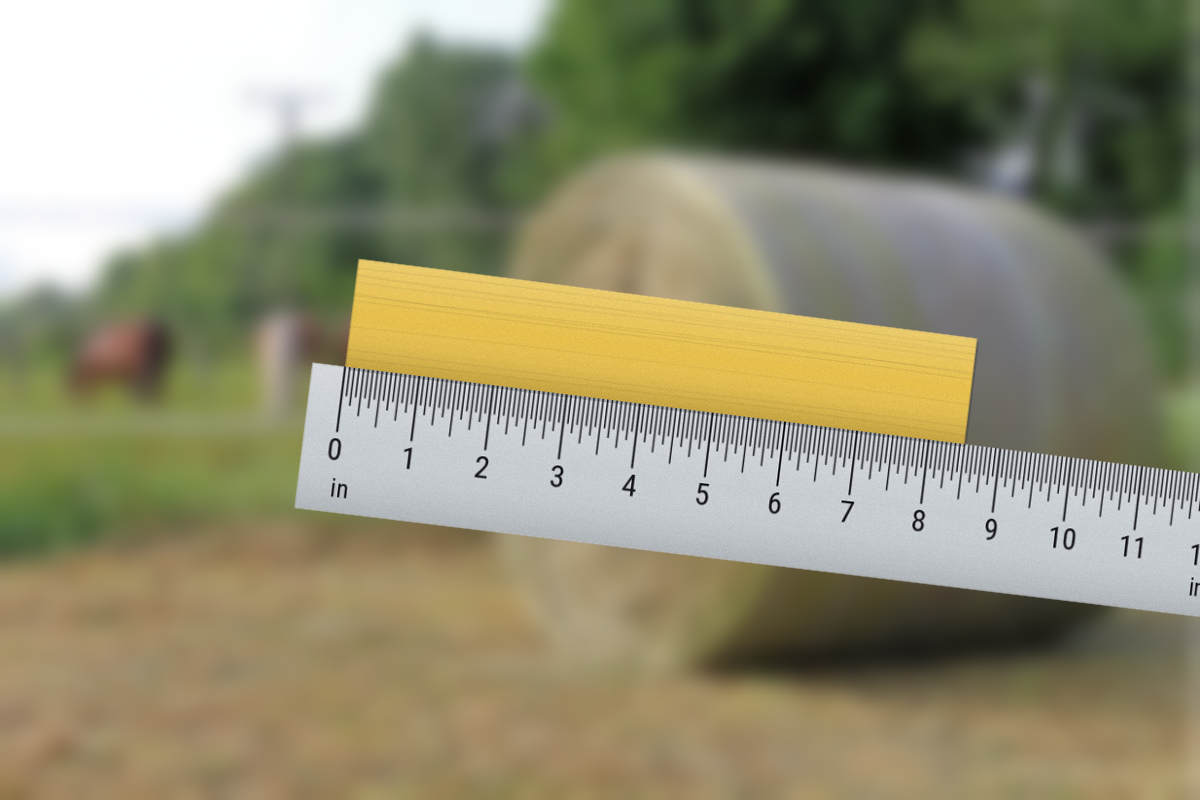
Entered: 8.5,in
